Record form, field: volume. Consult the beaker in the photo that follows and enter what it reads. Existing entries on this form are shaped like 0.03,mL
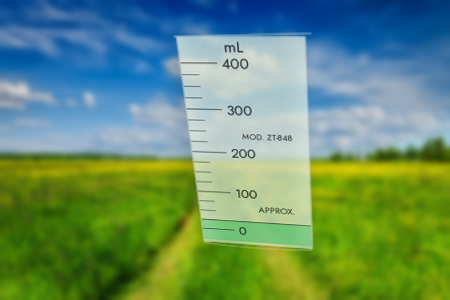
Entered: 25,mL
